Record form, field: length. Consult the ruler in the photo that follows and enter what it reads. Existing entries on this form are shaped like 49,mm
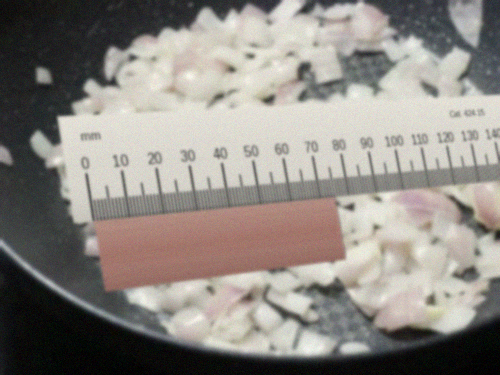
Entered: 75,mm
